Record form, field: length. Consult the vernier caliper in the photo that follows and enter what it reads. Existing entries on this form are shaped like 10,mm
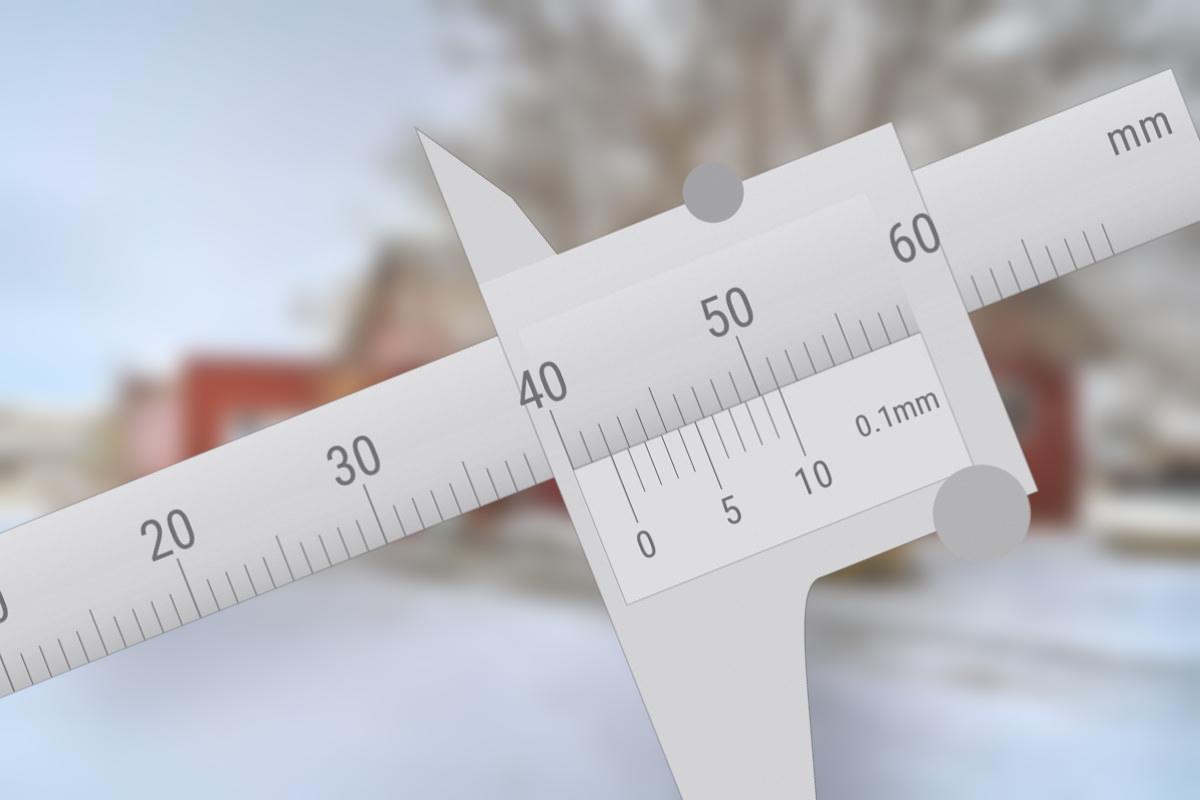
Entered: 42.0,mm
